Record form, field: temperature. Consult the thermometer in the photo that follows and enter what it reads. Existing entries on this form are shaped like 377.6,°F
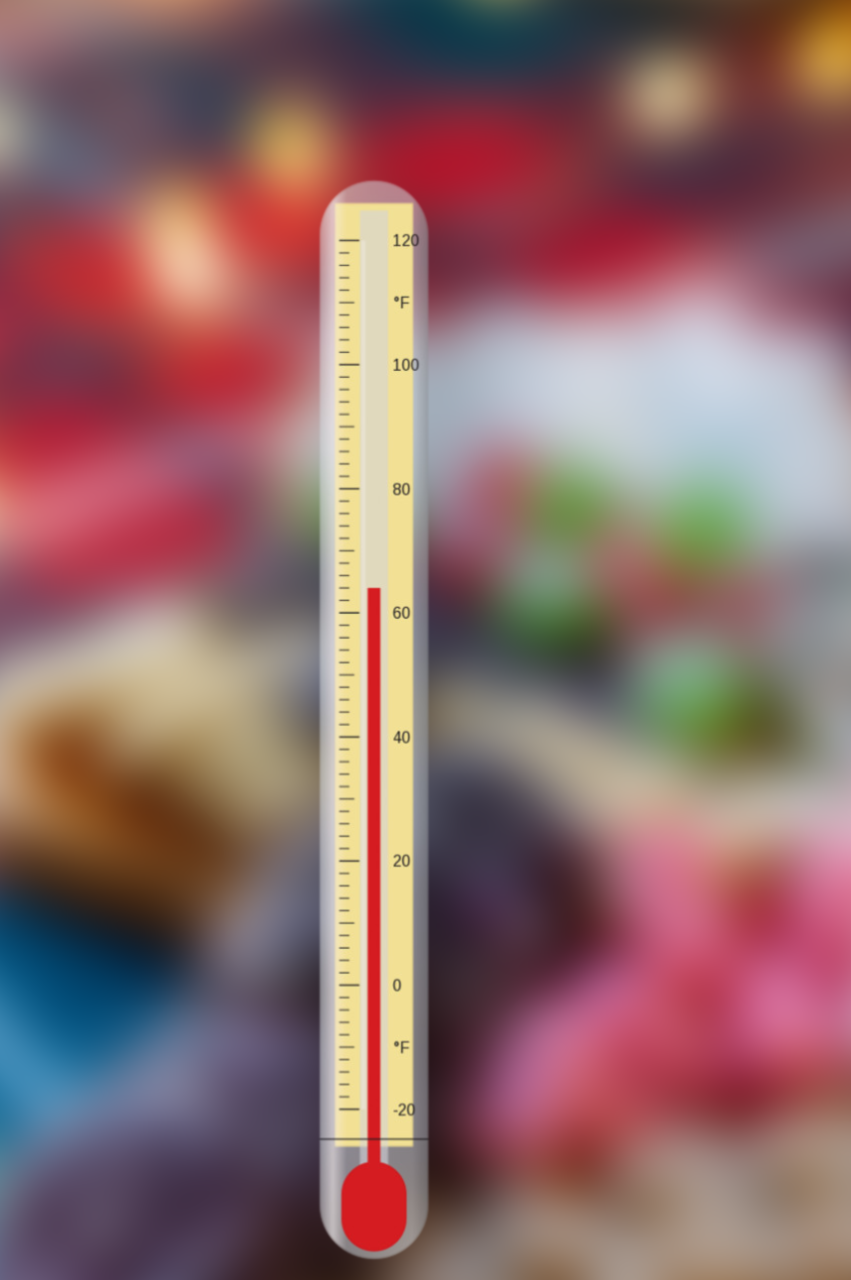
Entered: 64,°F
